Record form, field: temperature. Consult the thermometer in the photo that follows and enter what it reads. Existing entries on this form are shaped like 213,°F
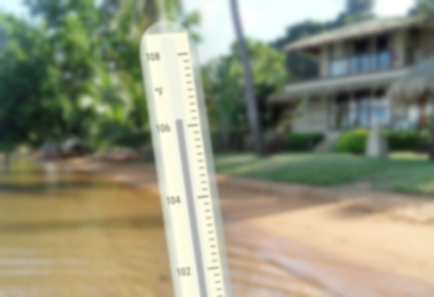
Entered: 106.2,°F
